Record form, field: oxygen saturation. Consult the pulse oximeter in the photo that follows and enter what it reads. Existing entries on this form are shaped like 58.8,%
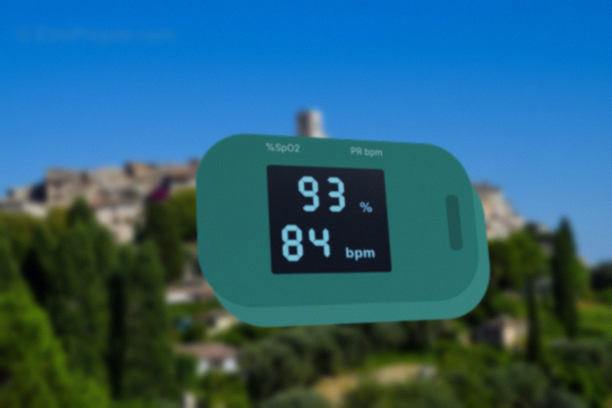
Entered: 93,%
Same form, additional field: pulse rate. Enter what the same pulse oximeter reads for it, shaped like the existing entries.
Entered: 84,bpm
